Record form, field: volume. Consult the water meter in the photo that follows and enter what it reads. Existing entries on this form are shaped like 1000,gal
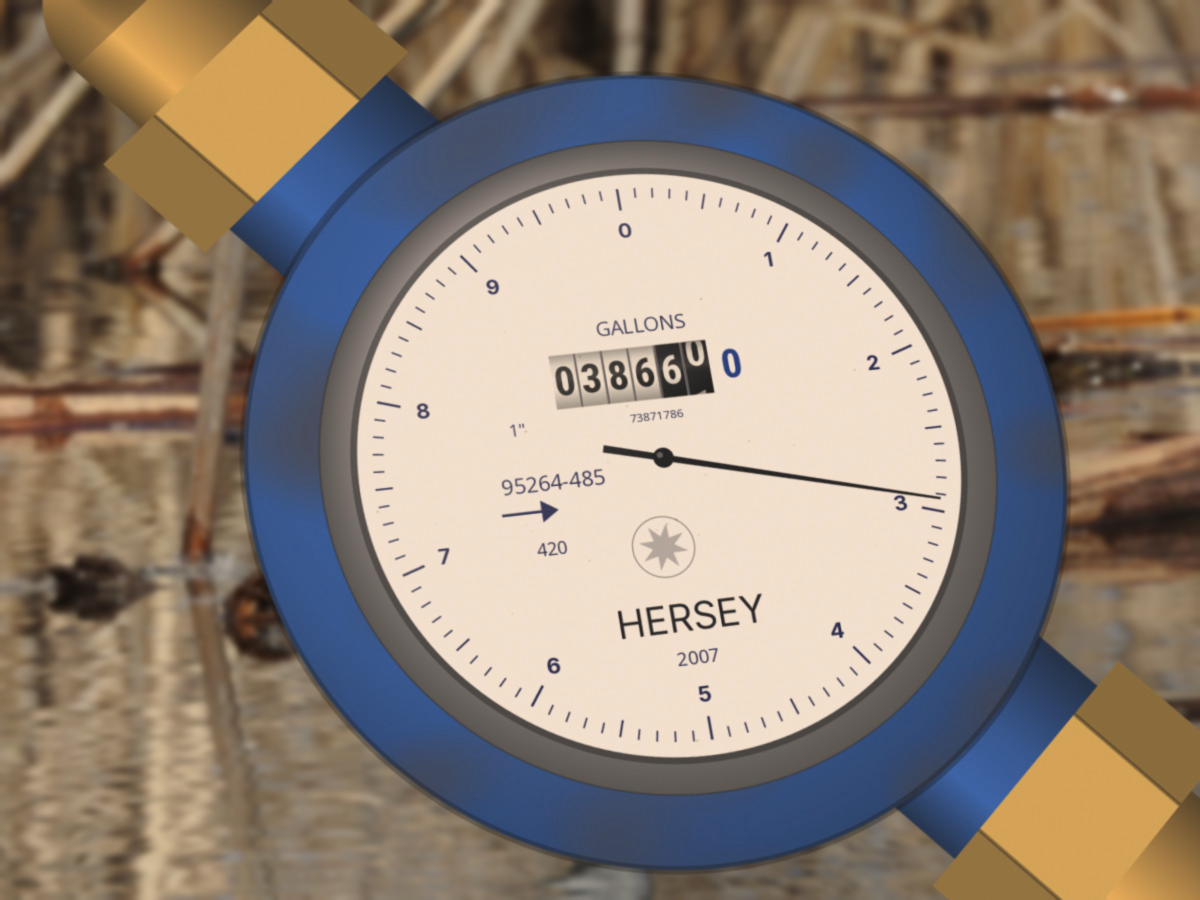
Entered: 386602.9,gal
